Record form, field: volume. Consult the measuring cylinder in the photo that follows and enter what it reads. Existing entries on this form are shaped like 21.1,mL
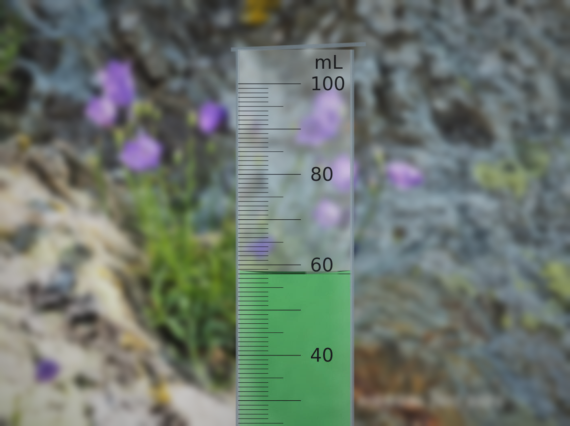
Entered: 58,mL
